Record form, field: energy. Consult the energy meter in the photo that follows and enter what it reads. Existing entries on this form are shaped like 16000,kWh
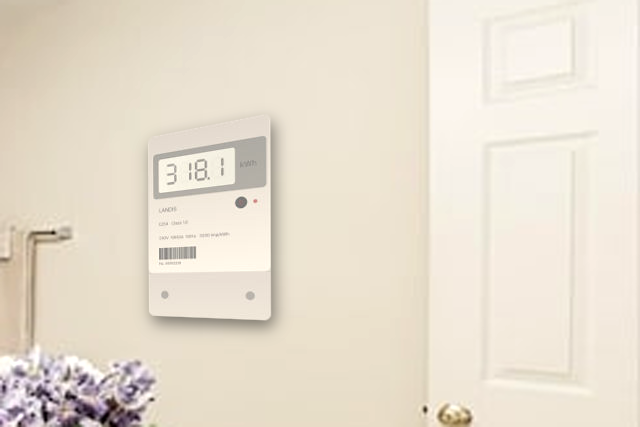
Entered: 318.1,kWh
